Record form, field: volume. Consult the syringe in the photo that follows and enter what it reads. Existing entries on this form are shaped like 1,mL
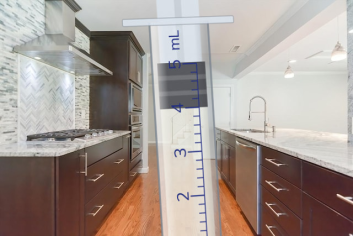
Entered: 4,mL
